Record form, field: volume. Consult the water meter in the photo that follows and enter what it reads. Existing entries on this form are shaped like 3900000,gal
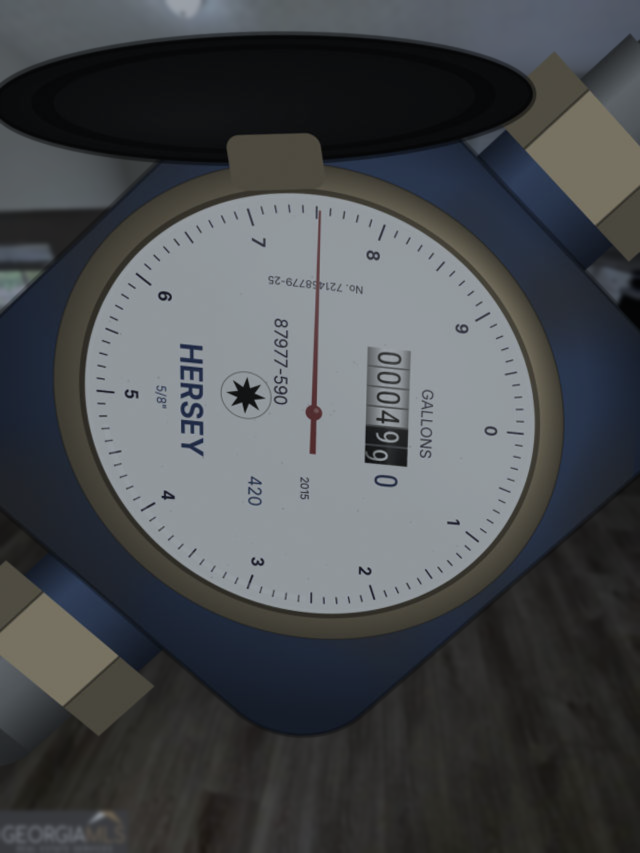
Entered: 4987.5,gal
